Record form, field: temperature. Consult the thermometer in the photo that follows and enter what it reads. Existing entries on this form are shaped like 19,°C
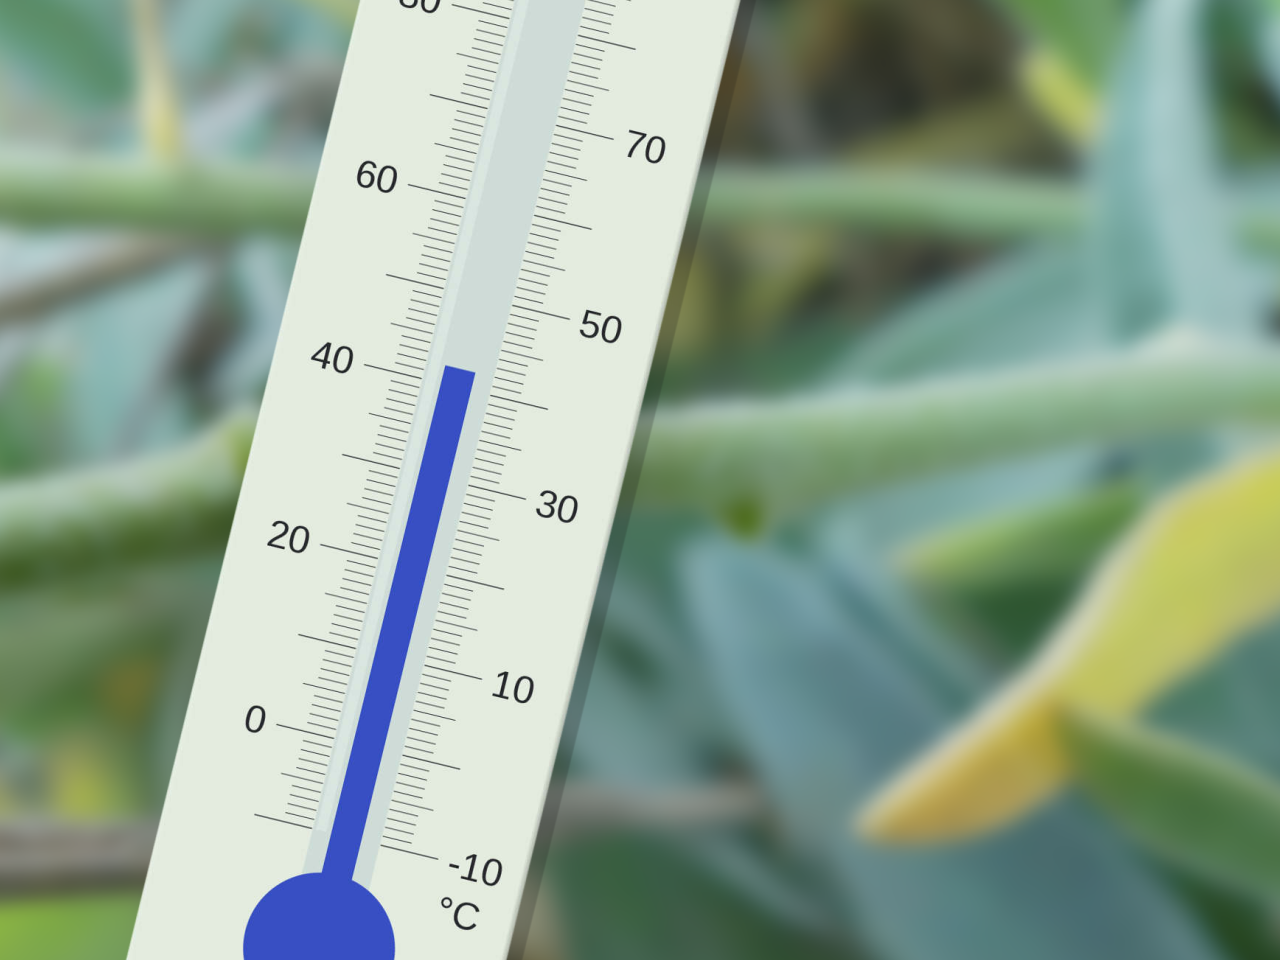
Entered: 42,°C
